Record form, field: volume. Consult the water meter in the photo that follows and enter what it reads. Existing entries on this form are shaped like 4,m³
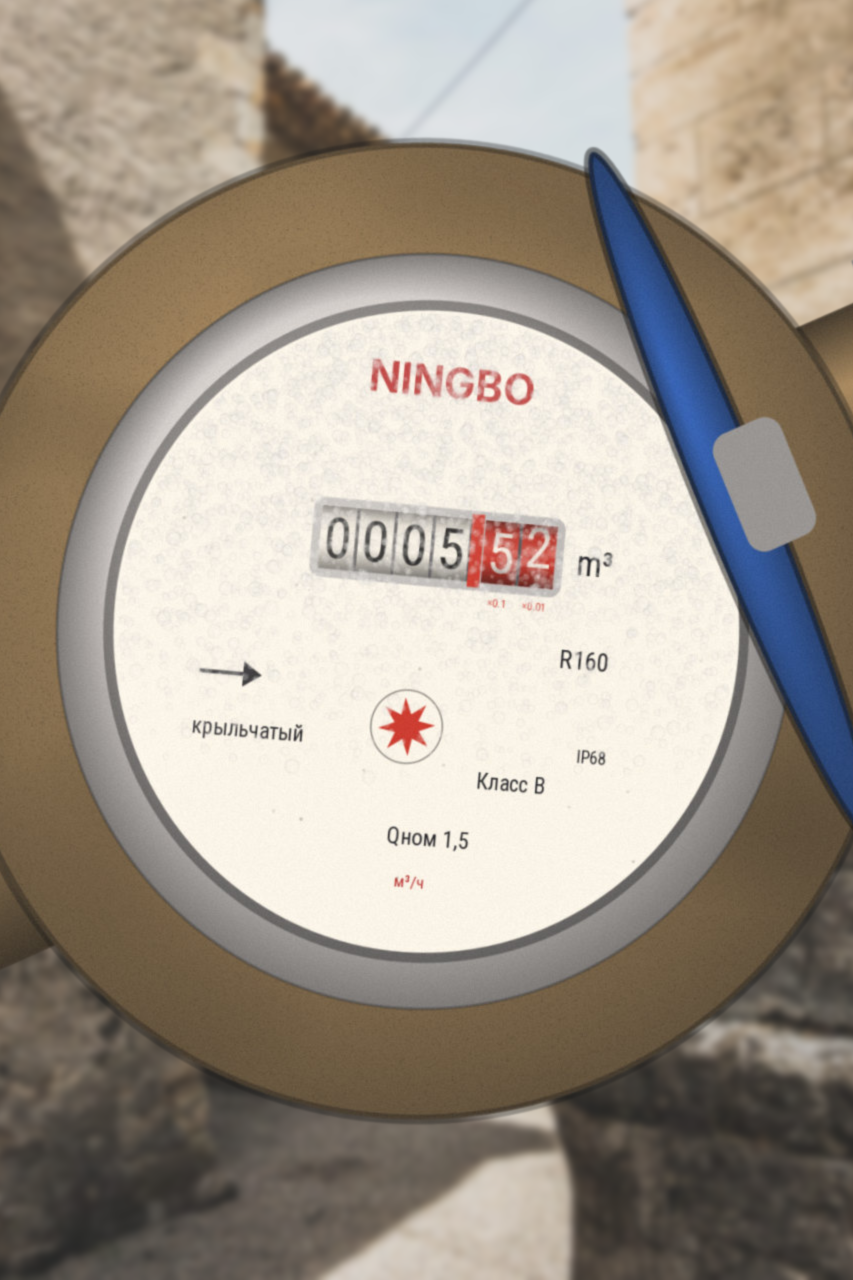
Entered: 5.52,m³
